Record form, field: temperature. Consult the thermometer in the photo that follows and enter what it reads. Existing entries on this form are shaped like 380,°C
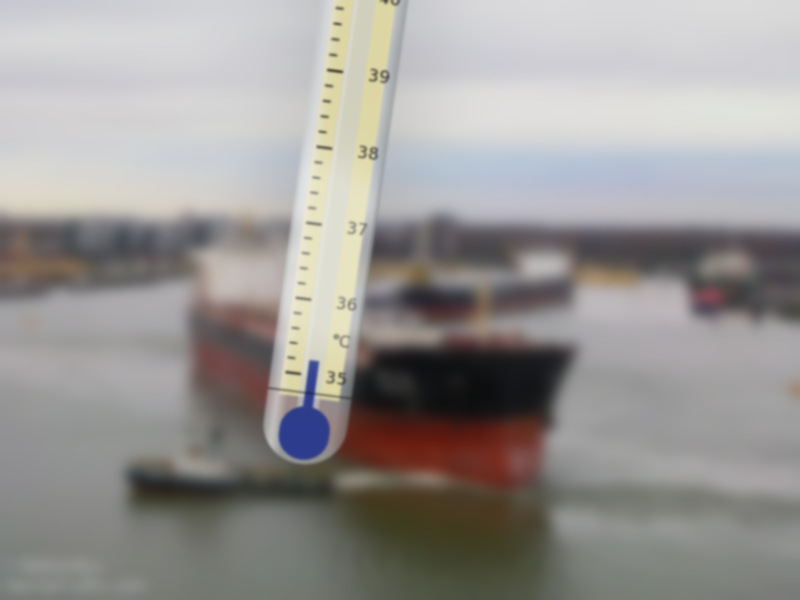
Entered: 35.2,°C
